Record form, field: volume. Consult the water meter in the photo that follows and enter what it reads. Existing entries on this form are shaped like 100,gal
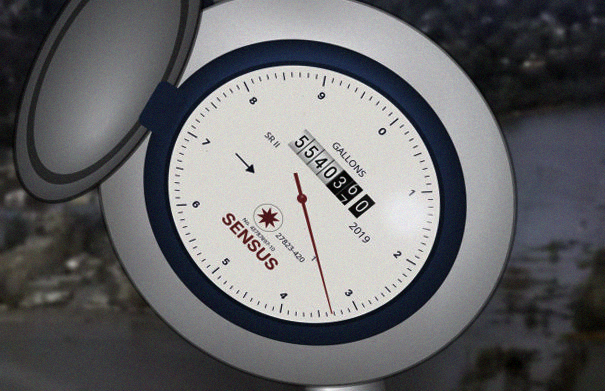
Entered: 5540363.3,gal
